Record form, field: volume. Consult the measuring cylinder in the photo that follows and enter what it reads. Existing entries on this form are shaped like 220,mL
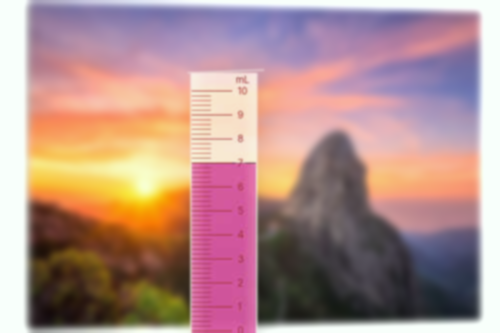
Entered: 7,mL
